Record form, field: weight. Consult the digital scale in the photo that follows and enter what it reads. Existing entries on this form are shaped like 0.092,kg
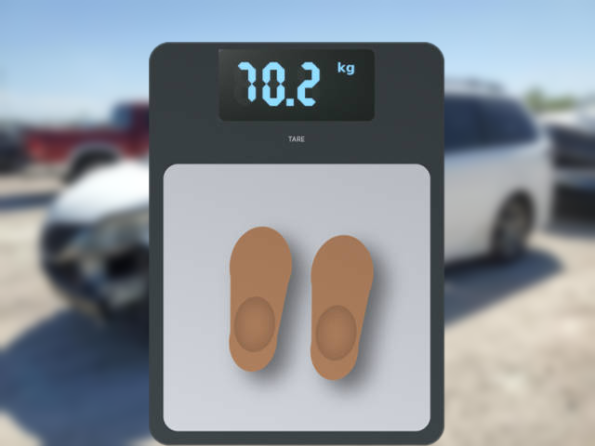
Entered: 70.2,kg
